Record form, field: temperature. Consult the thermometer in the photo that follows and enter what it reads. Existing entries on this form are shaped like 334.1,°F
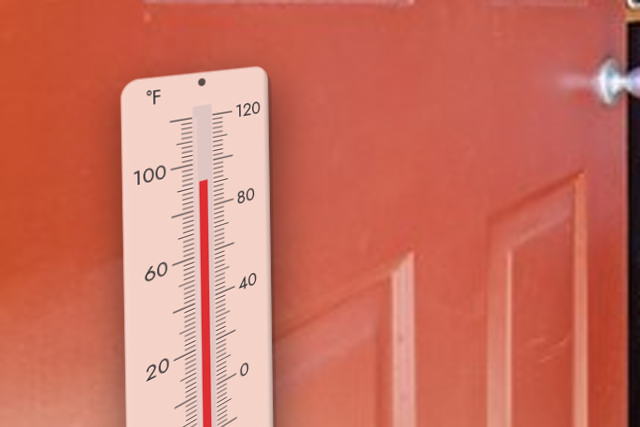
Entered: 92,°F
